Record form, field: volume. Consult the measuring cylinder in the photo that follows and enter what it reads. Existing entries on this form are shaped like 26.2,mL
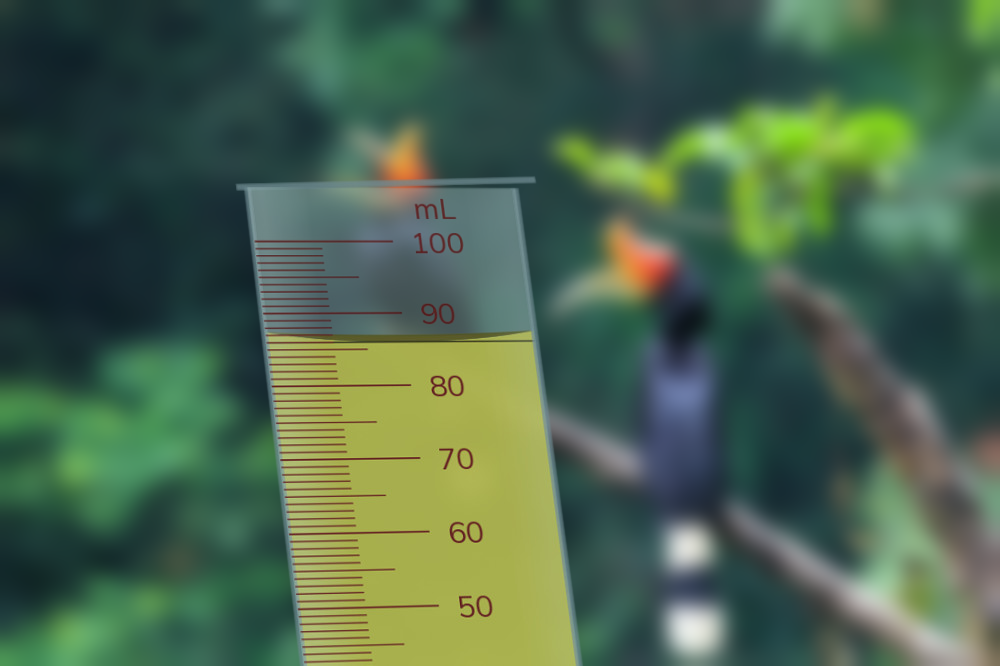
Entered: 86,mL
